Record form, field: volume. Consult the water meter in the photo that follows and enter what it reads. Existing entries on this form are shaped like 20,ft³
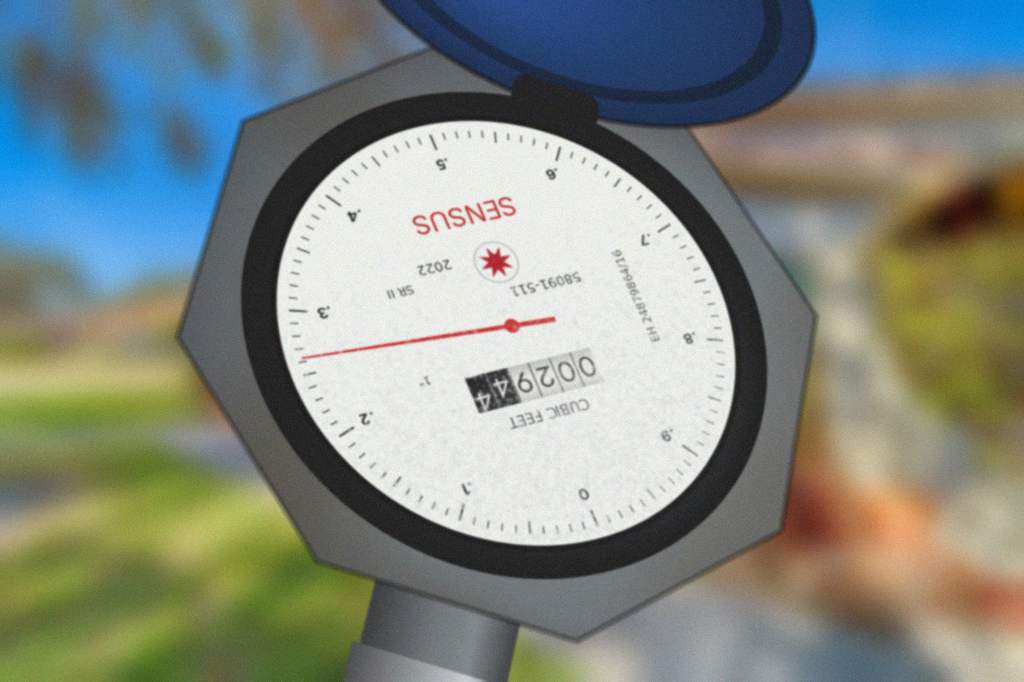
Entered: 2944.26,ft³
